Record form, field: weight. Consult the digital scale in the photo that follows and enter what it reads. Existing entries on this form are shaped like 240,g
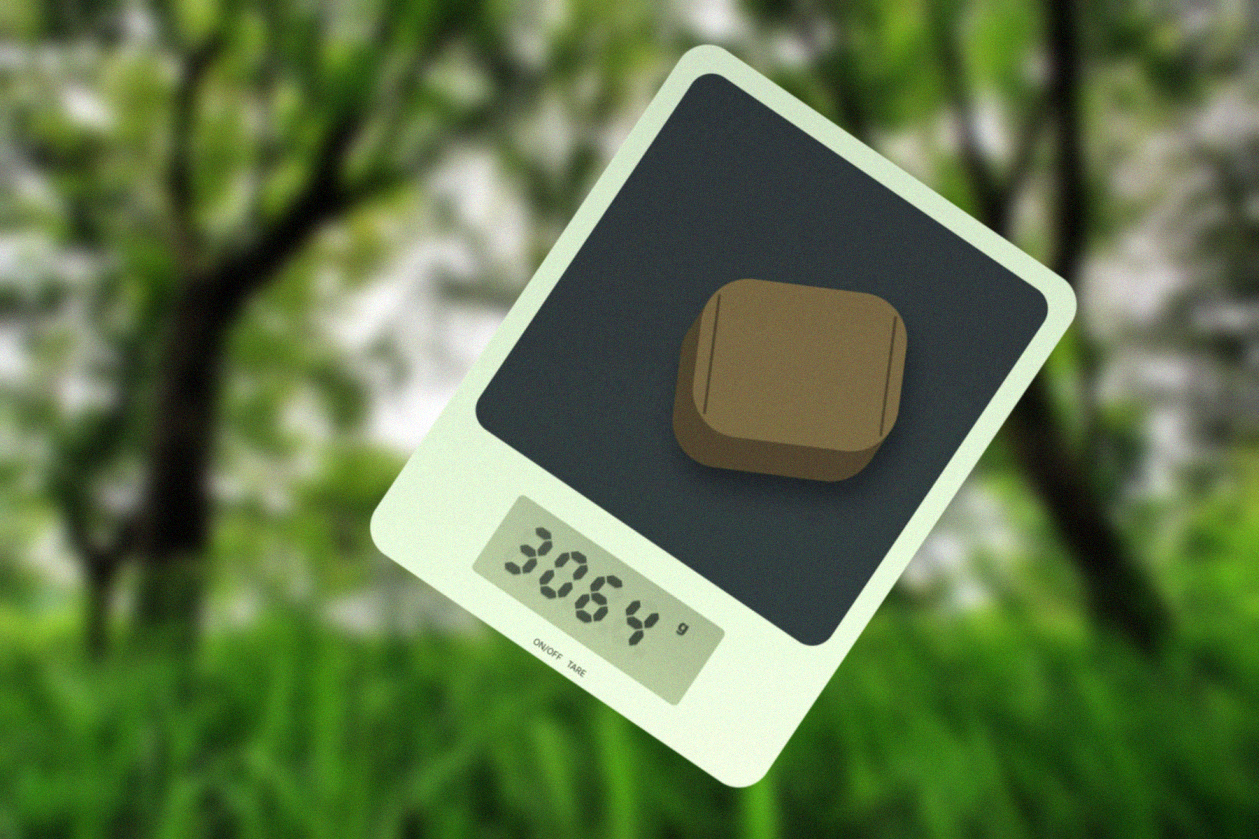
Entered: 3064,g
